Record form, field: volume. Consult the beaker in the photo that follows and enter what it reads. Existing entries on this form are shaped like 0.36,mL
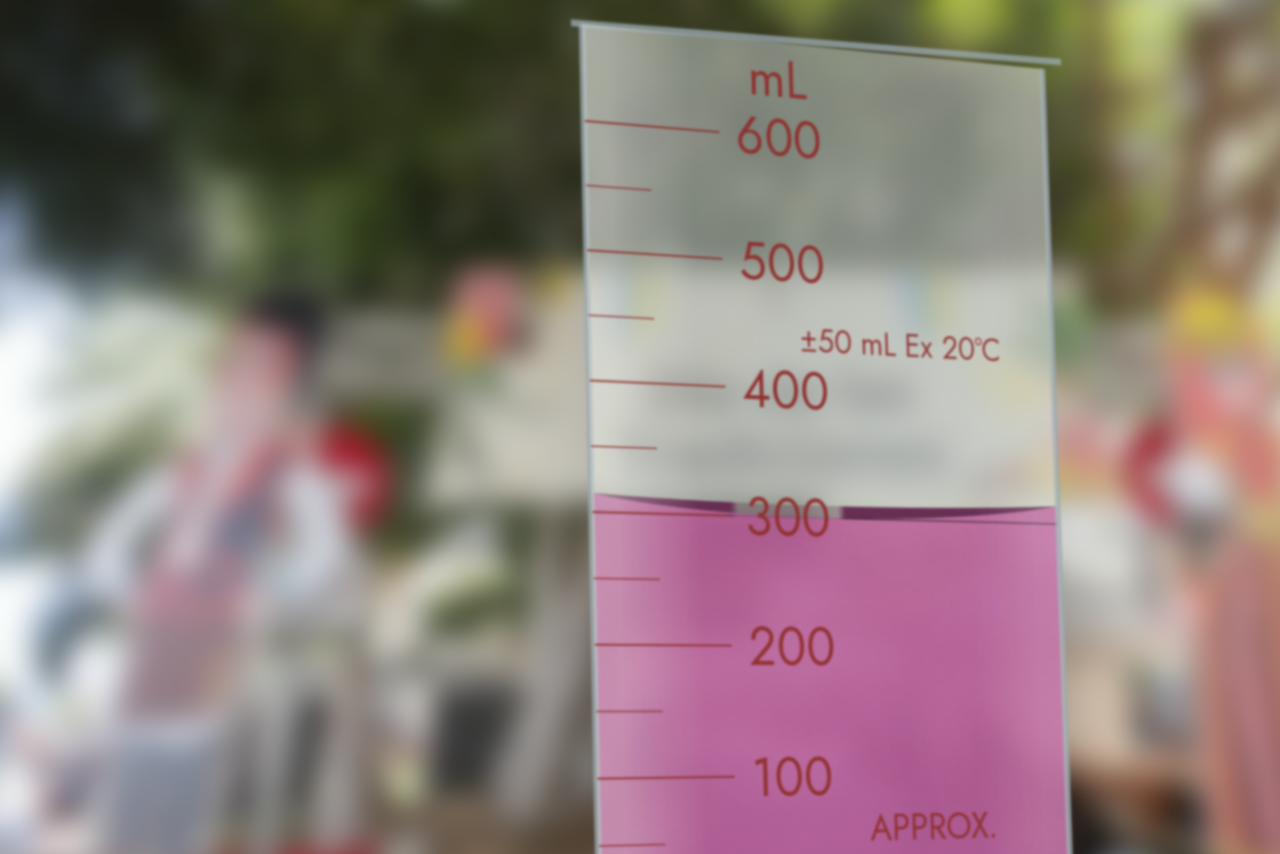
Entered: 300,mL
